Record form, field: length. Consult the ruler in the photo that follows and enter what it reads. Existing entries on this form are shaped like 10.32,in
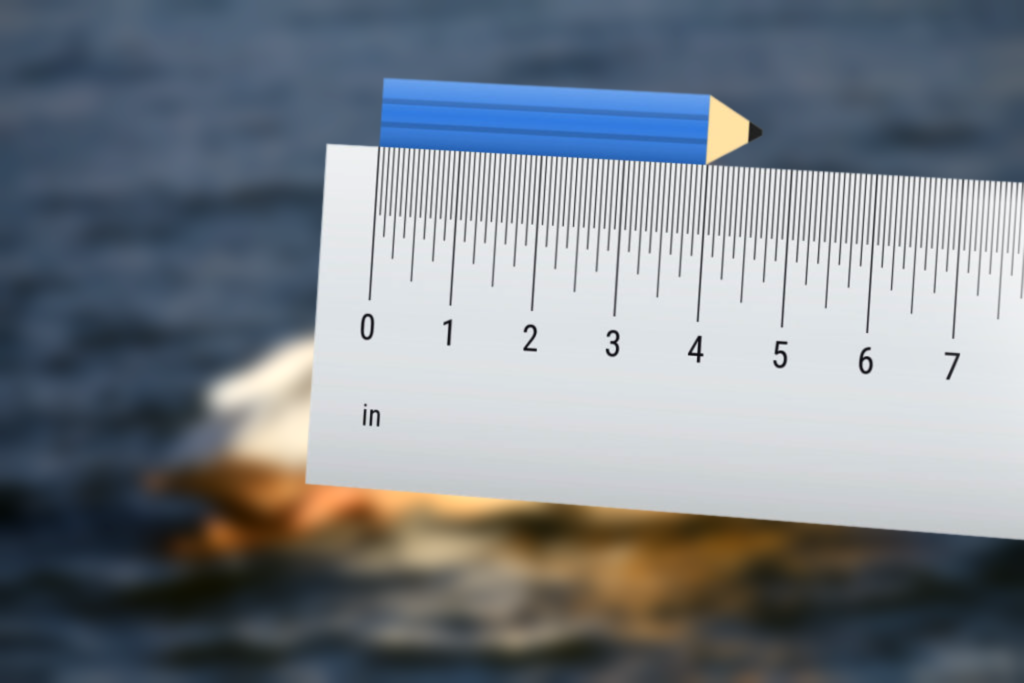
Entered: 4.625,in
